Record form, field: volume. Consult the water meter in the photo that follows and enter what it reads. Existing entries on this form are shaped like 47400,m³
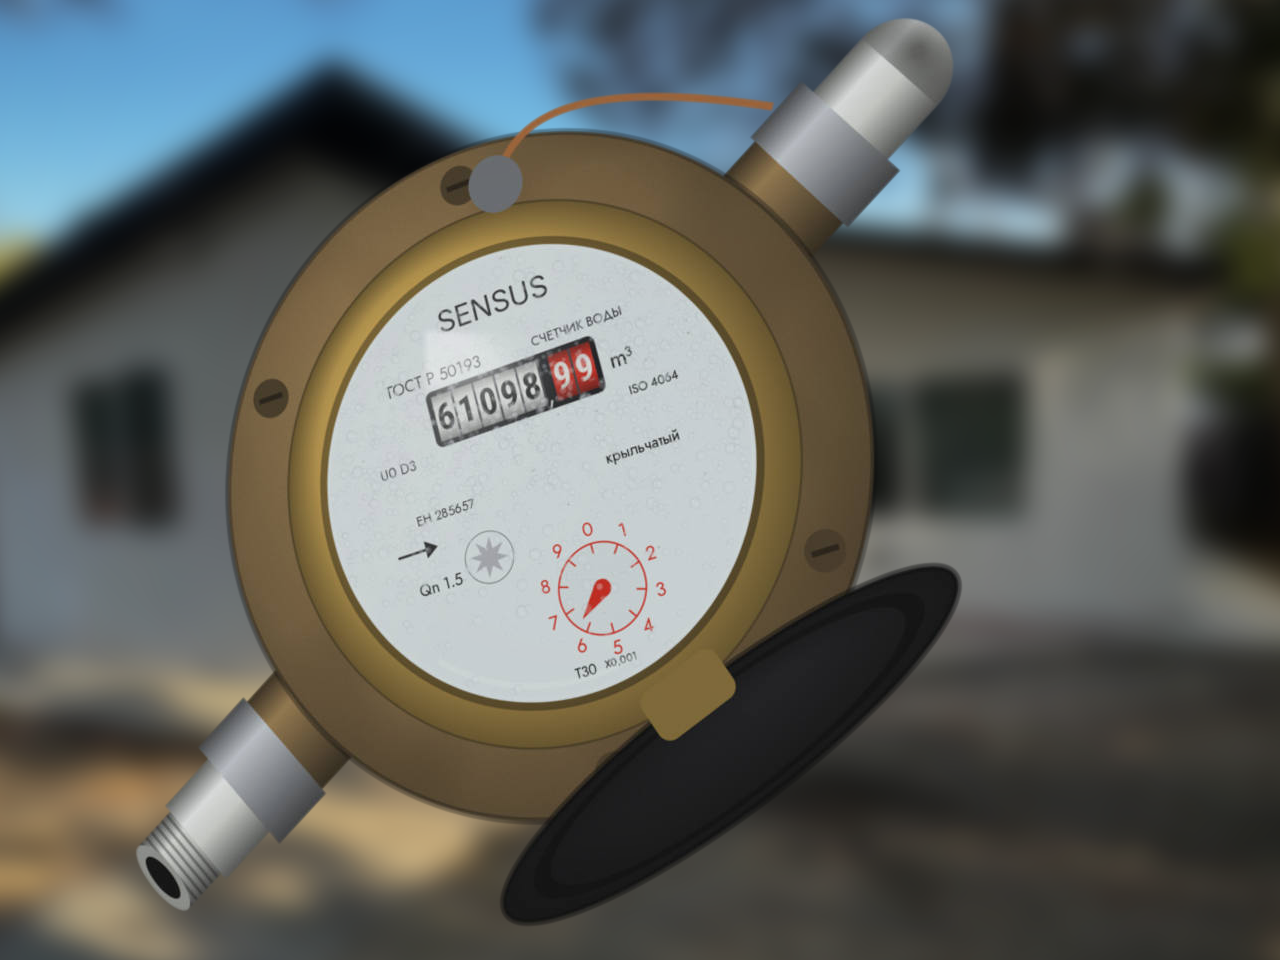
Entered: 61098.996,m³
